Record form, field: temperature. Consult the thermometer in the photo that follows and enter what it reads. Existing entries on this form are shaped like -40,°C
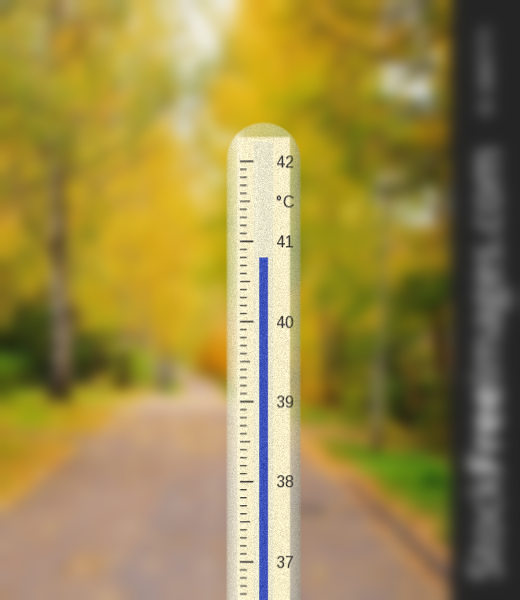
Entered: 40.8,°C
